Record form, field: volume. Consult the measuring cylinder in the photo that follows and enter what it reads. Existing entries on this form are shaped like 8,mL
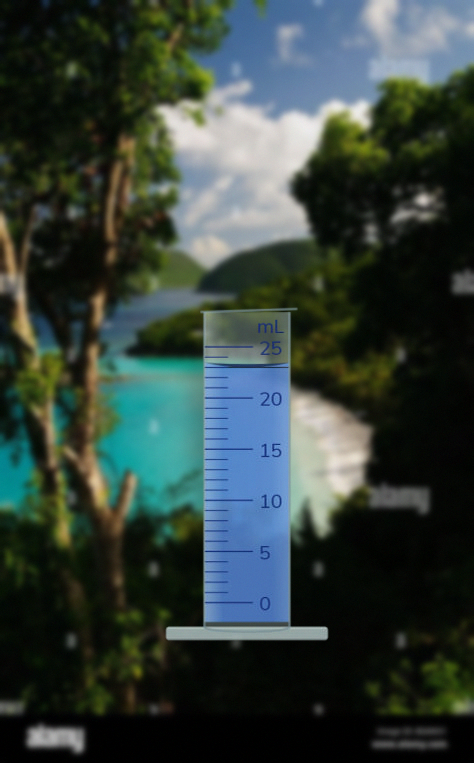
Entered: 23,mL
